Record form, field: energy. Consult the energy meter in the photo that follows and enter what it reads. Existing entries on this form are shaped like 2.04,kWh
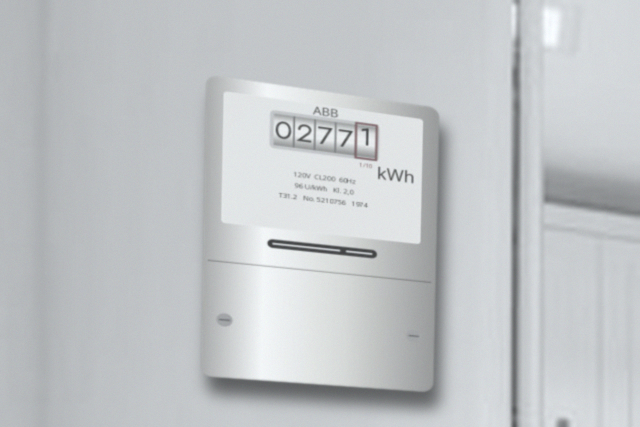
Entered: 277.1,kWh
